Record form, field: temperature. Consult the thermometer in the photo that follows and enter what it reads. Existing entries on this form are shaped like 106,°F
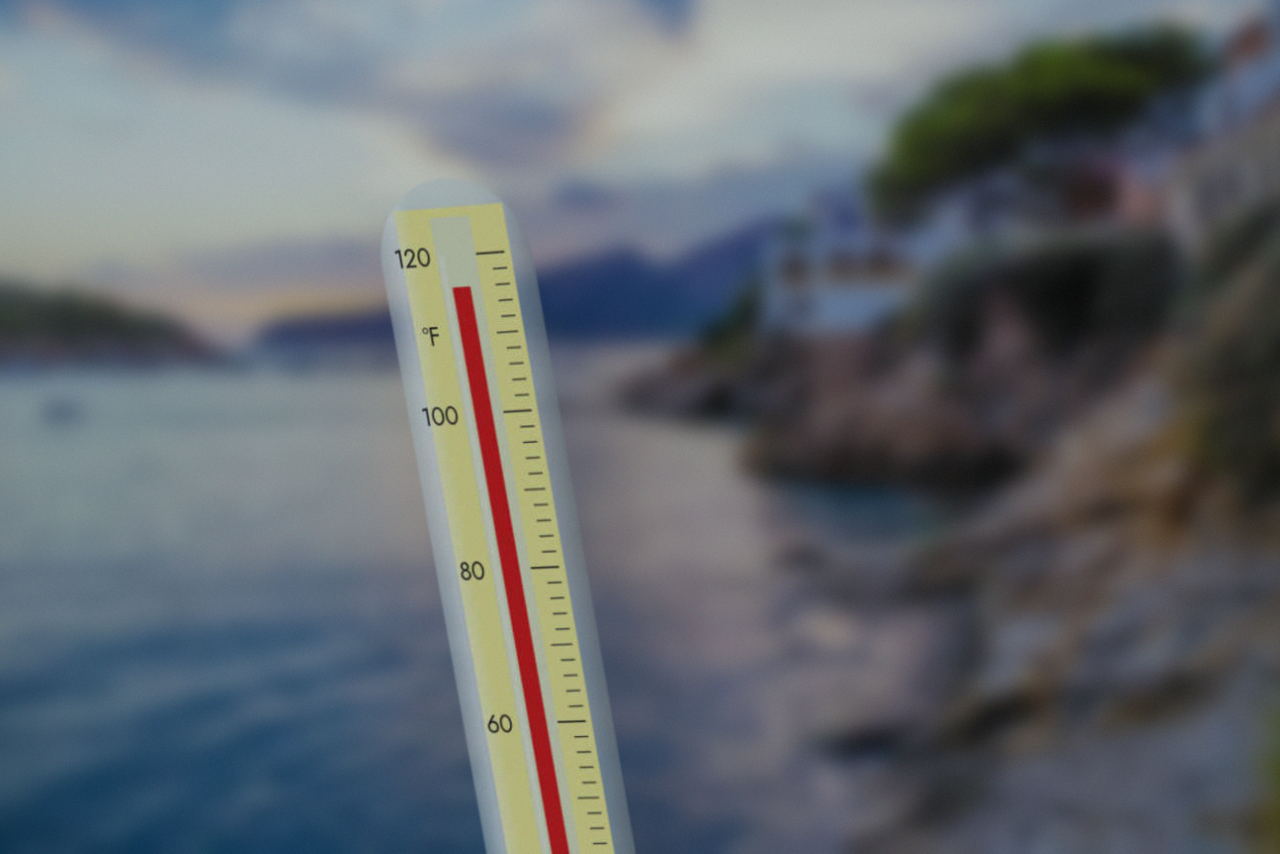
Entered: 116,°F
